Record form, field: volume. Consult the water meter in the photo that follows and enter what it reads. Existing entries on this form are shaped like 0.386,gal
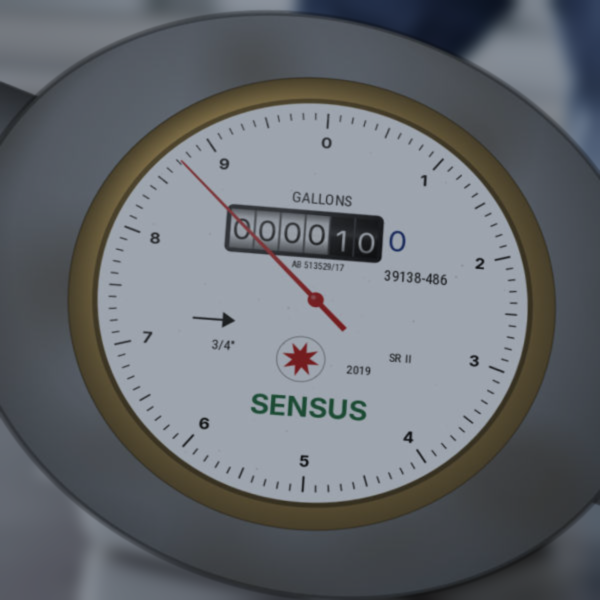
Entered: 98.7,gal
